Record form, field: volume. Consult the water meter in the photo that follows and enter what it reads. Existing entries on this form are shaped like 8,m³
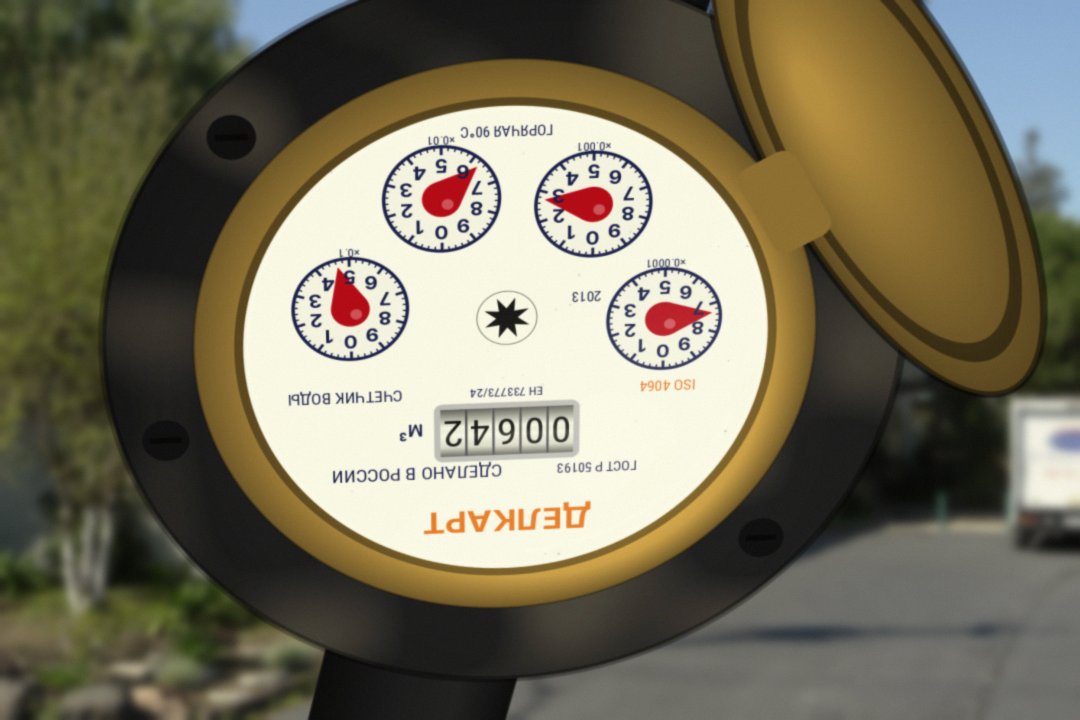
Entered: 642.4627,m³
